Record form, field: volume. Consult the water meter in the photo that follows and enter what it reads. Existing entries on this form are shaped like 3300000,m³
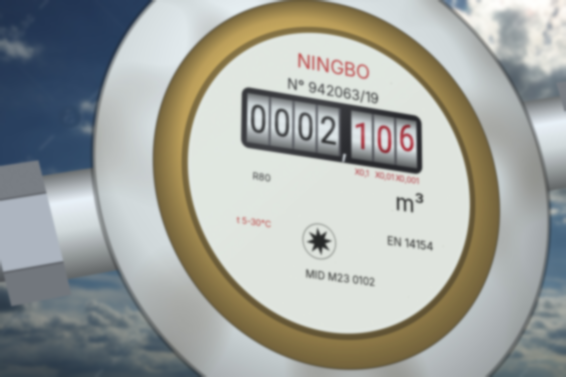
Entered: 2.106,m³
